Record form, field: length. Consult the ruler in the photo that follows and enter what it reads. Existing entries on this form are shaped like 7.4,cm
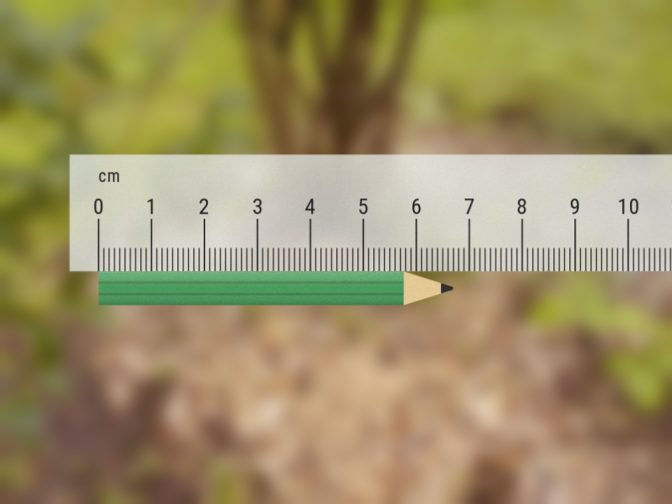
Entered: 6.7,cm
